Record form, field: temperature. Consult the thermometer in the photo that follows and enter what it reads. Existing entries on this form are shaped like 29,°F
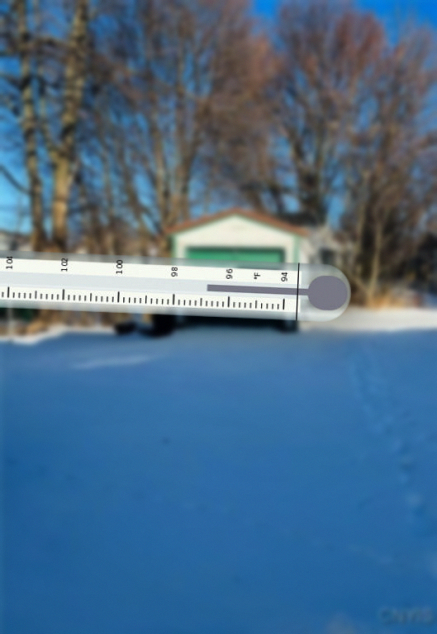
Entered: 96.8,°F
